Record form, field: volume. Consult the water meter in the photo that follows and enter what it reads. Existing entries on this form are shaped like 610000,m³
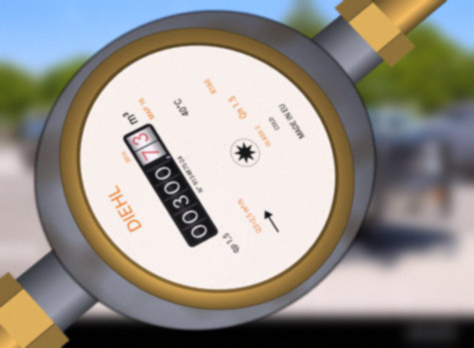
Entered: 300.73,m³
